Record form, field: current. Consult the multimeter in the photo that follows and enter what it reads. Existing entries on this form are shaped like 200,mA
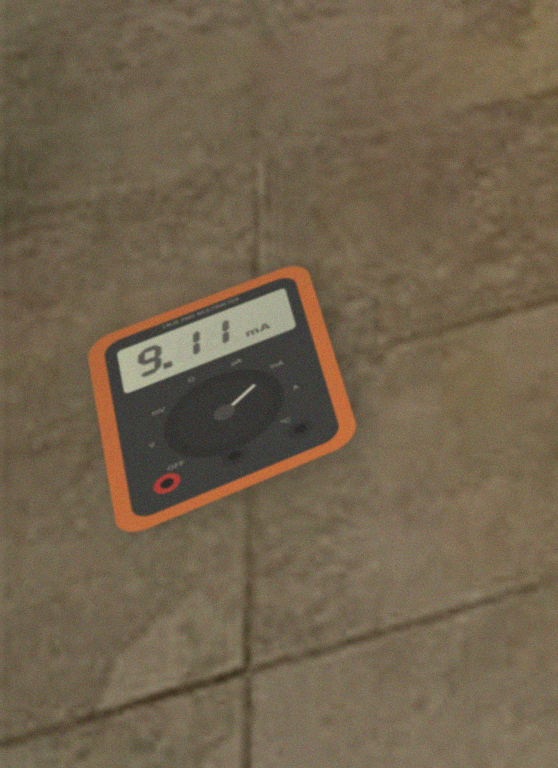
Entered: 9.11,mA
